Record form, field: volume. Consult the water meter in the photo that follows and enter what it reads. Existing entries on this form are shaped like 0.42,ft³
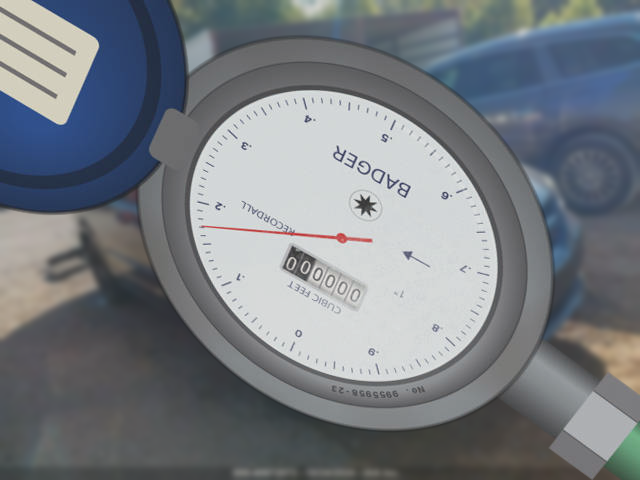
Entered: 0.17,ft³
